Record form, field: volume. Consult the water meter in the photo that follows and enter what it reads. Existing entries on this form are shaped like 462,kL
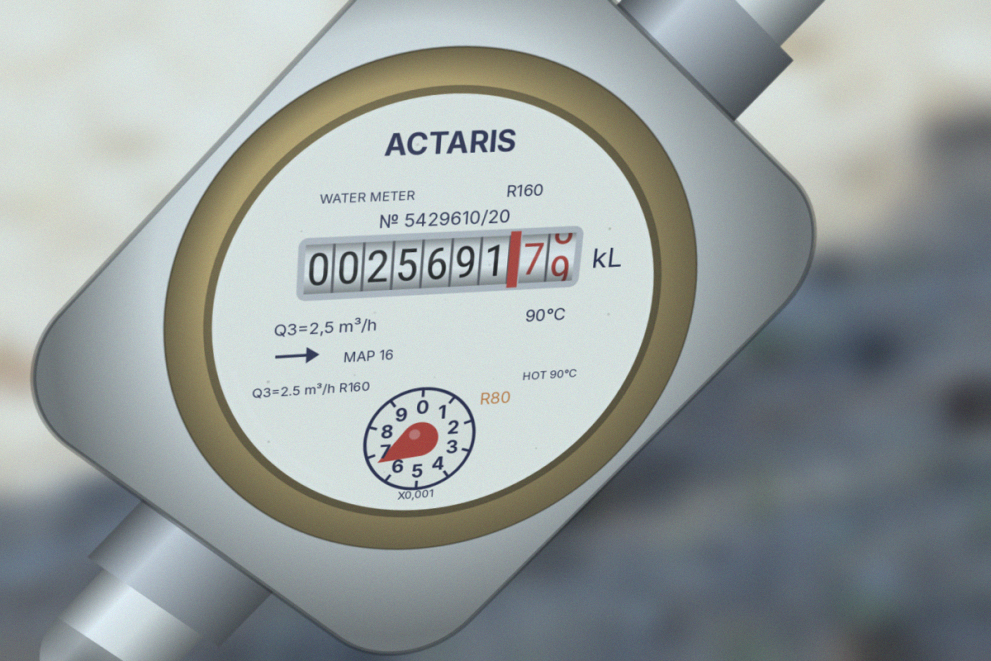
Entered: 25691.786,kL
